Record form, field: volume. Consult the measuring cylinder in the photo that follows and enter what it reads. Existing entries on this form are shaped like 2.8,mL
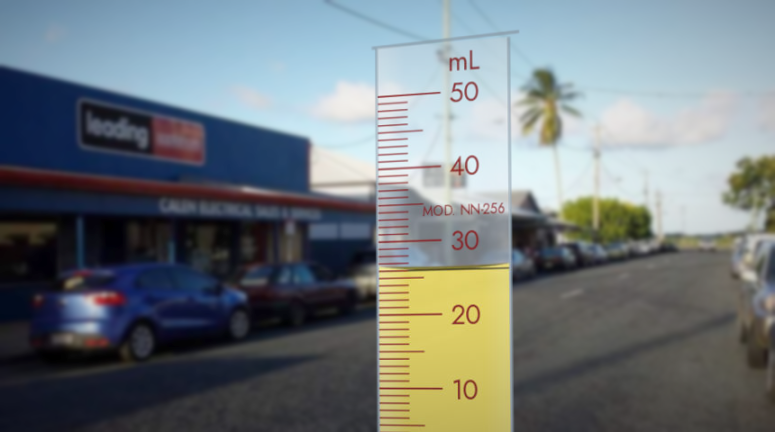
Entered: 26,mL
